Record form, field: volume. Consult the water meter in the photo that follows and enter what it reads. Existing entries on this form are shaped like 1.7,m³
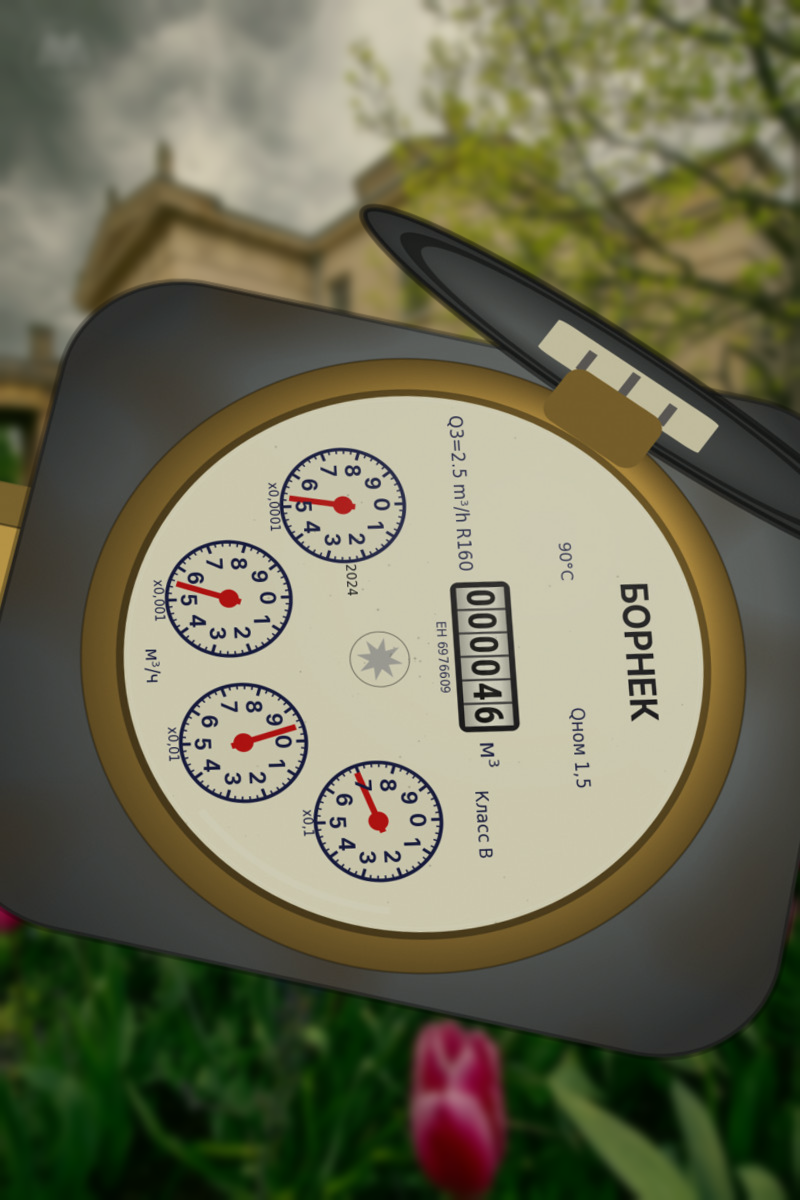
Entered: 46.6955,m³
